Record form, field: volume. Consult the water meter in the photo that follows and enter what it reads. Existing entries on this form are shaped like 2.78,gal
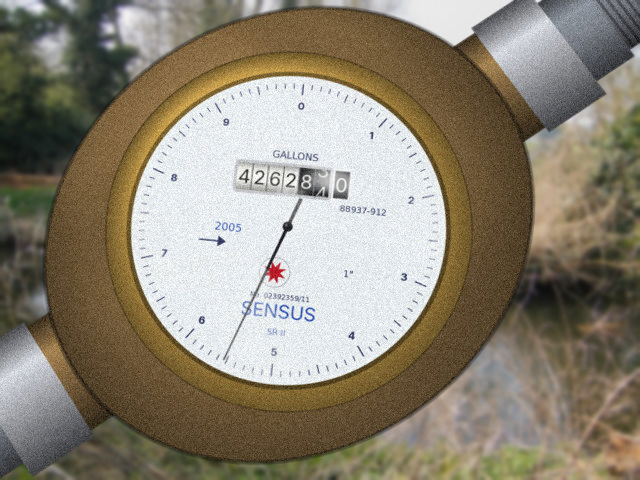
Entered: 4262835.5,gal
